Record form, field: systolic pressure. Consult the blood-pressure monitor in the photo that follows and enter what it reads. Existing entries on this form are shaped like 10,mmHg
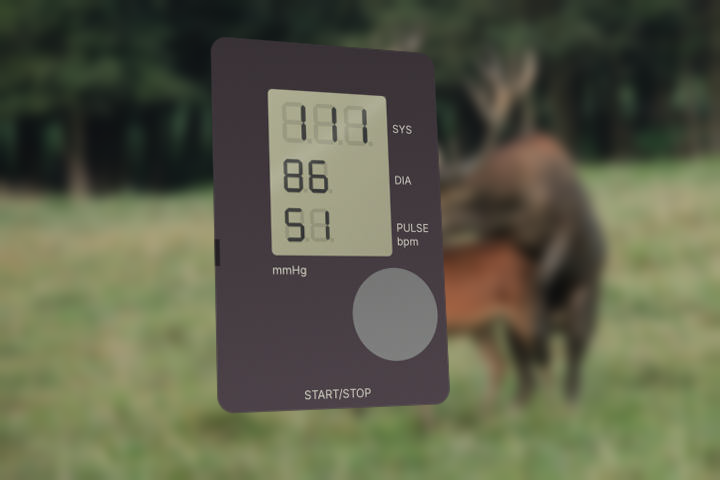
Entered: 111,mmHg
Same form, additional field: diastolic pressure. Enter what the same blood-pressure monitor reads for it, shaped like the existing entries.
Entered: 86,mmHg
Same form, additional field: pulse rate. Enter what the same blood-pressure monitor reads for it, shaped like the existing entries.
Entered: 51,bpm
